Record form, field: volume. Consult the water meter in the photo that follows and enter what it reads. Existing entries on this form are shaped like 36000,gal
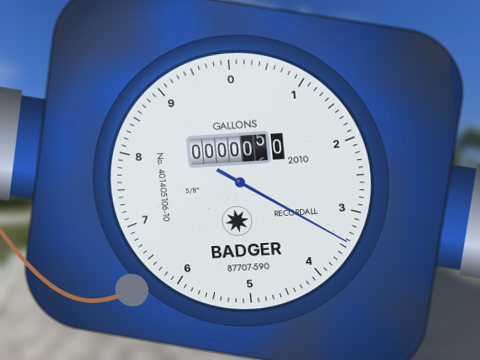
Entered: 53.4,gal
